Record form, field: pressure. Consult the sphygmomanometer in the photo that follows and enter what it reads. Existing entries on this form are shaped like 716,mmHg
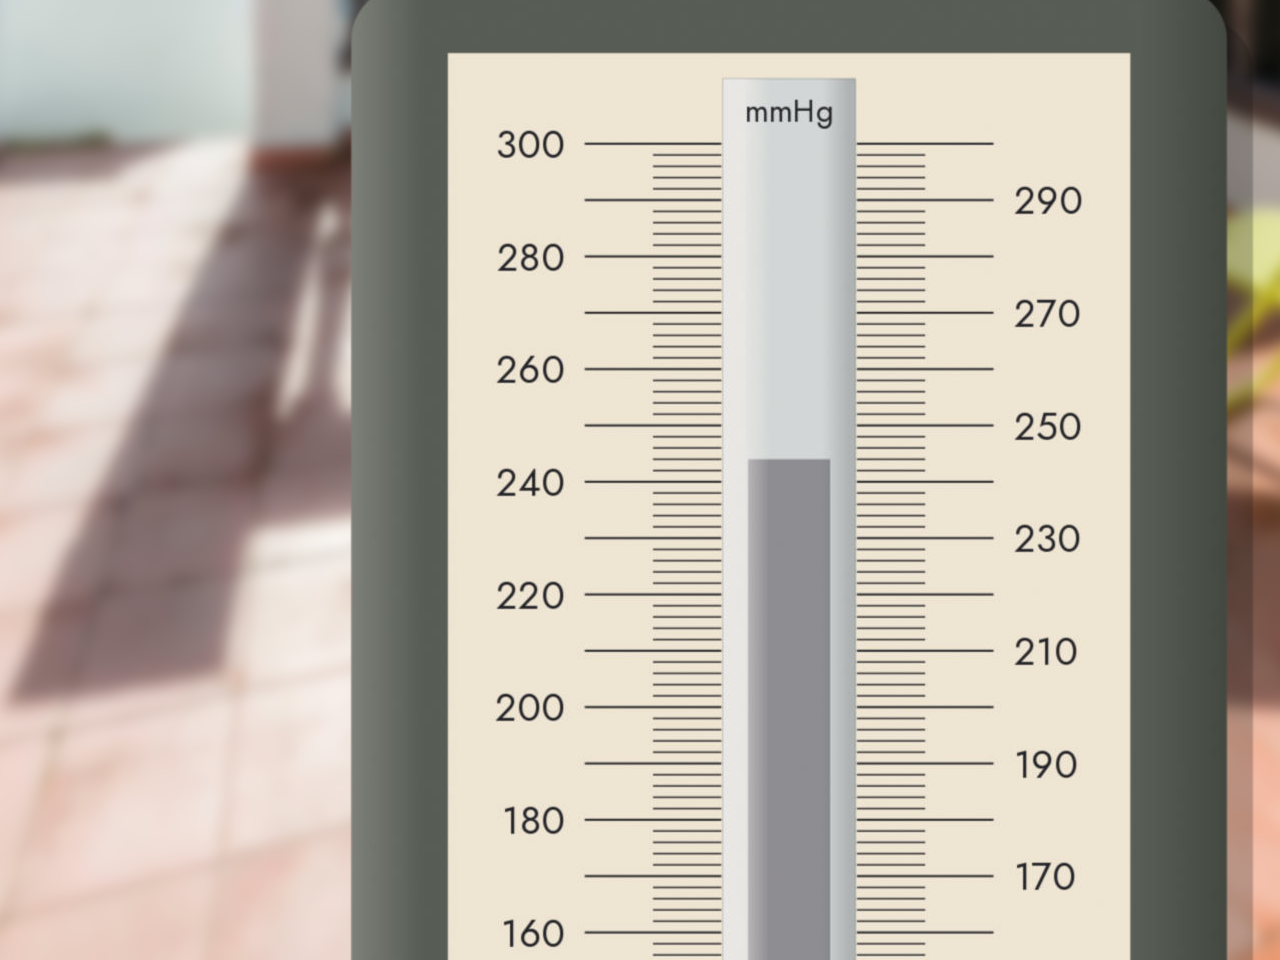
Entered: 244,mmHg
